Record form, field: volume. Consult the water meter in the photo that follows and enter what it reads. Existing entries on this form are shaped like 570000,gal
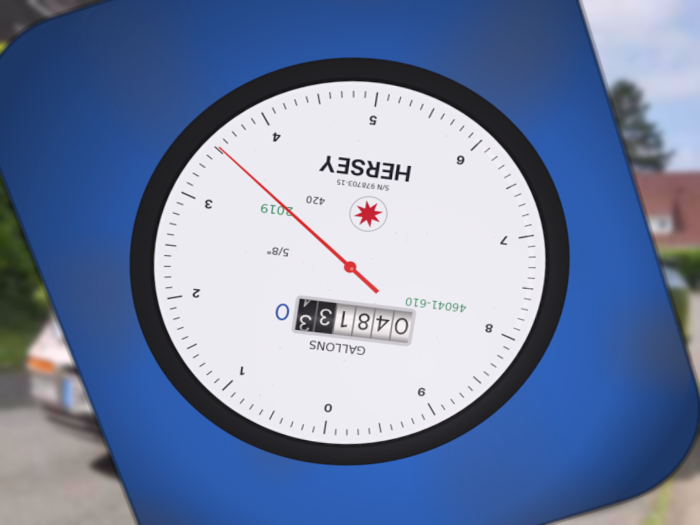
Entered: 481333.5,gal
